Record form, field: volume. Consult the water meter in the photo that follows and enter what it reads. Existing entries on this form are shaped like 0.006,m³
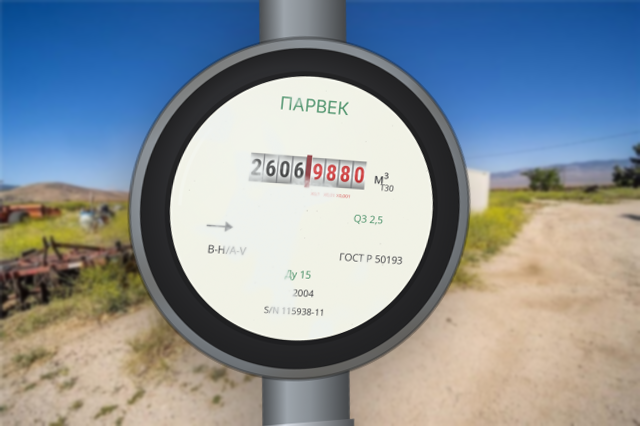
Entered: 2606.9880,m³
